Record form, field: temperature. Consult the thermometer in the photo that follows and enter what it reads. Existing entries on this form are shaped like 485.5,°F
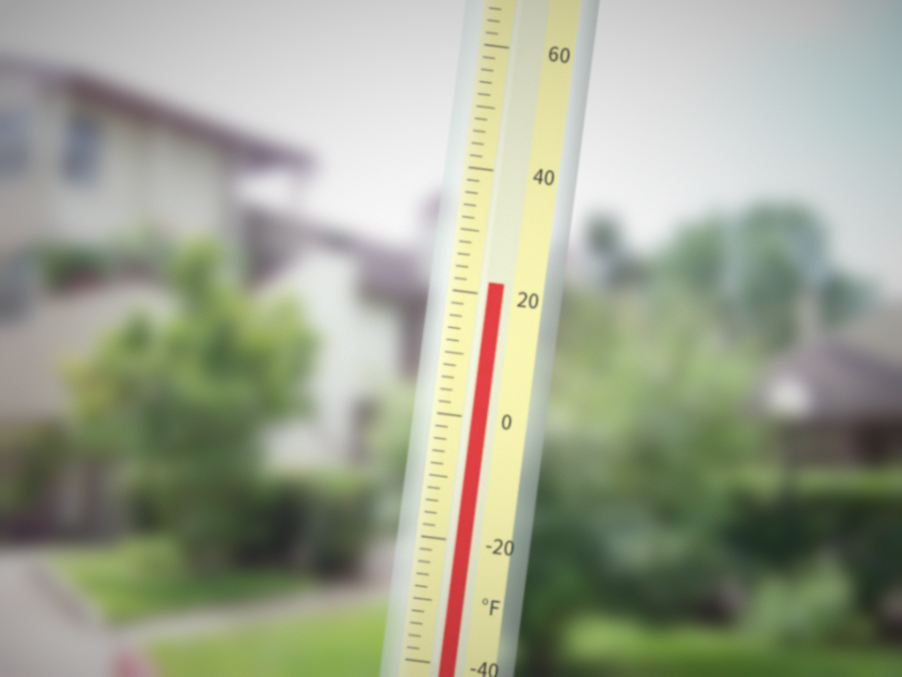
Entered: 22,°F
